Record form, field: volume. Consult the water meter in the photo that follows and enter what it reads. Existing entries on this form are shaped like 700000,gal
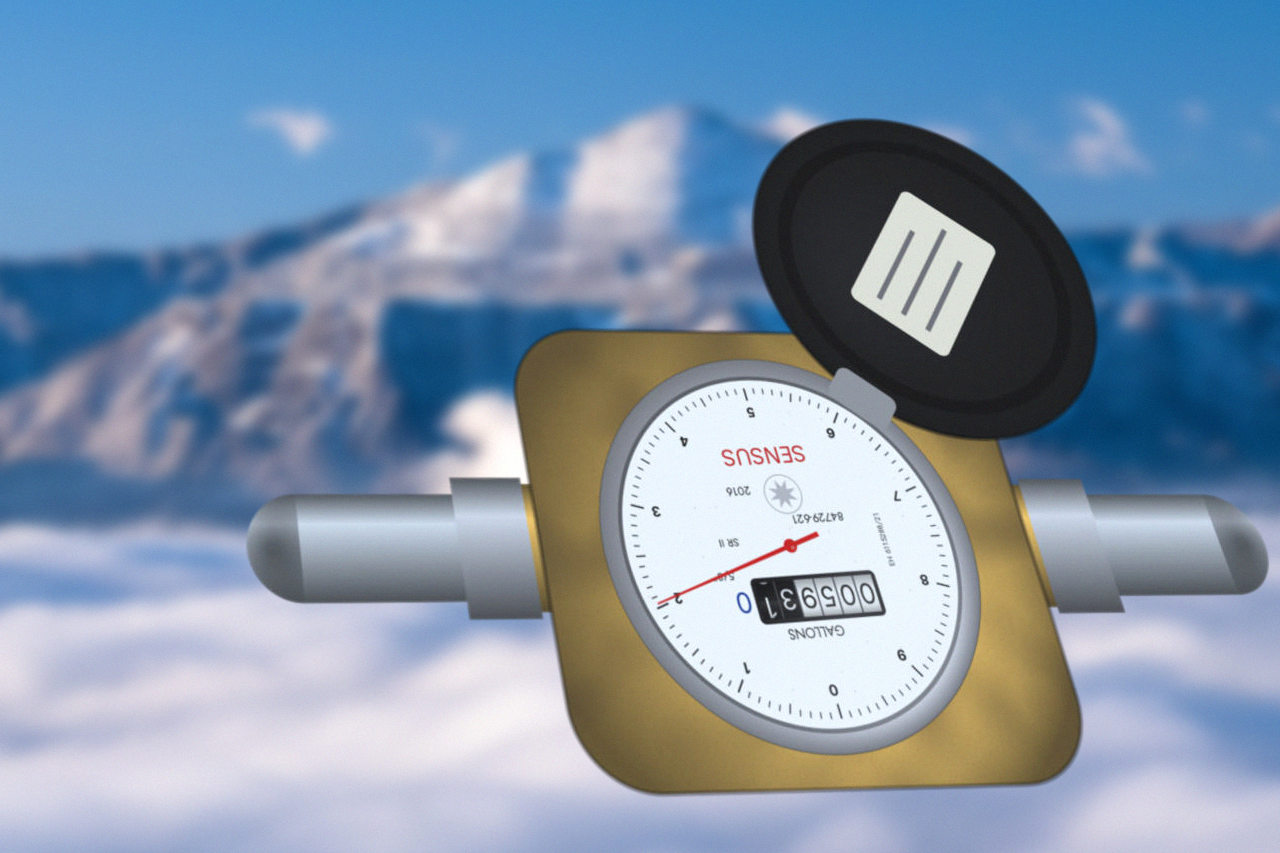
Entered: 59312.0,gal
